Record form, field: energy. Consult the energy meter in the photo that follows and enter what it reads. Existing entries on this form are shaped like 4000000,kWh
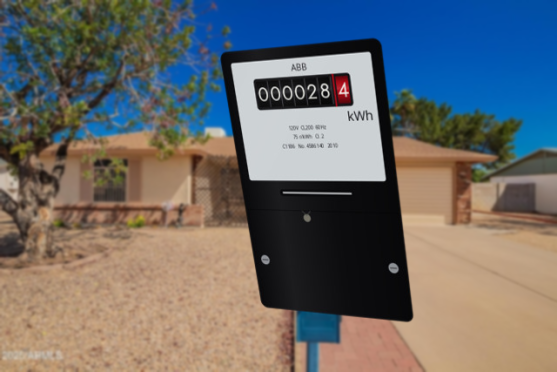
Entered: 28.4,kWh
